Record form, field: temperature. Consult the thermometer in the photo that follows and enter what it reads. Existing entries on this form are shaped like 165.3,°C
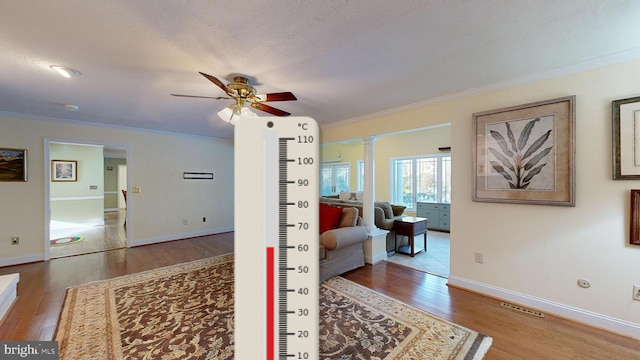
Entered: 60,°C
